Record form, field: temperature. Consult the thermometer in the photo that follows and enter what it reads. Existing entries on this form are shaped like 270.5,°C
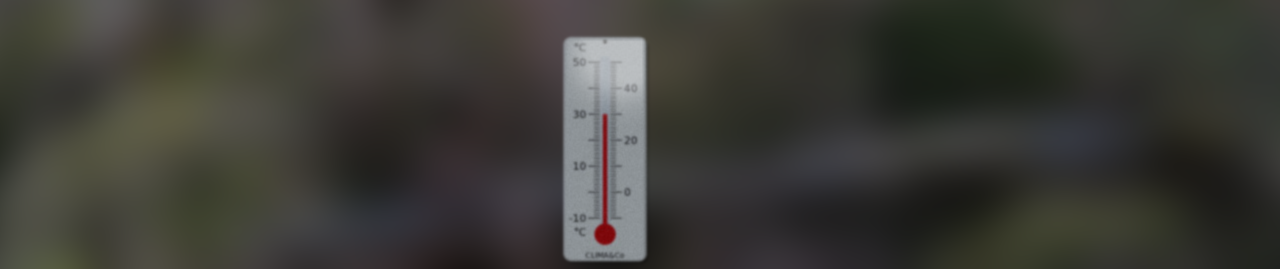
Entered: 30,°C
